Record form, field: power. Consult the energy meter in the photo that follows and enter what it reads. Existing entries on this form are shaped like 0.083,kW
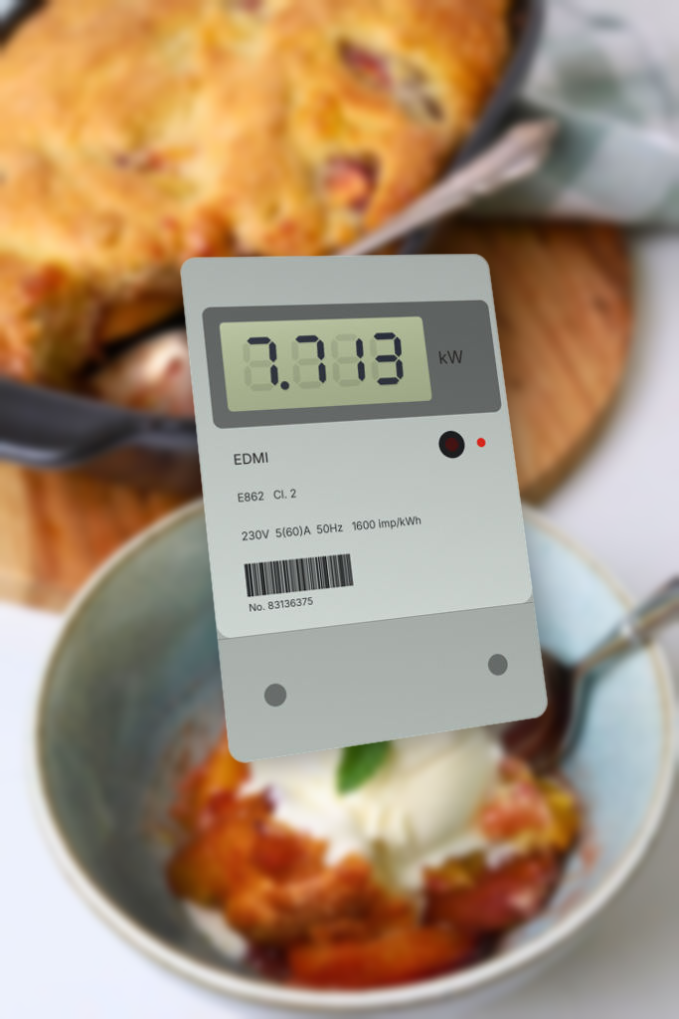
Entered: 7.713,kW
